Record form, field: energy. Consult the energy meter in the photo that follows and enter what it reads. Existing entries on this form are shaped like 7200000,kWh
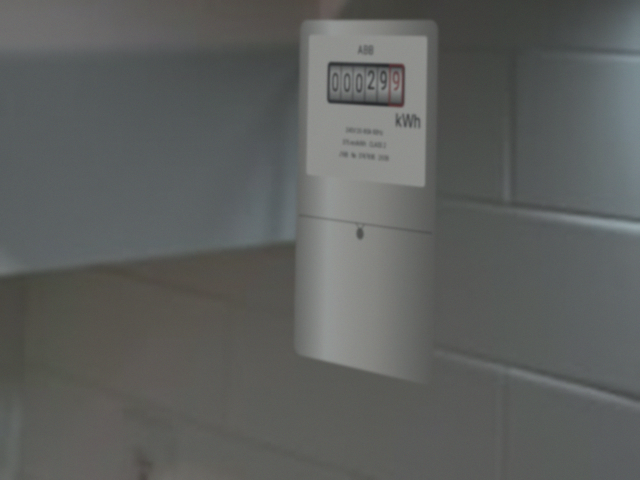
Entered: 29.9,kWh
